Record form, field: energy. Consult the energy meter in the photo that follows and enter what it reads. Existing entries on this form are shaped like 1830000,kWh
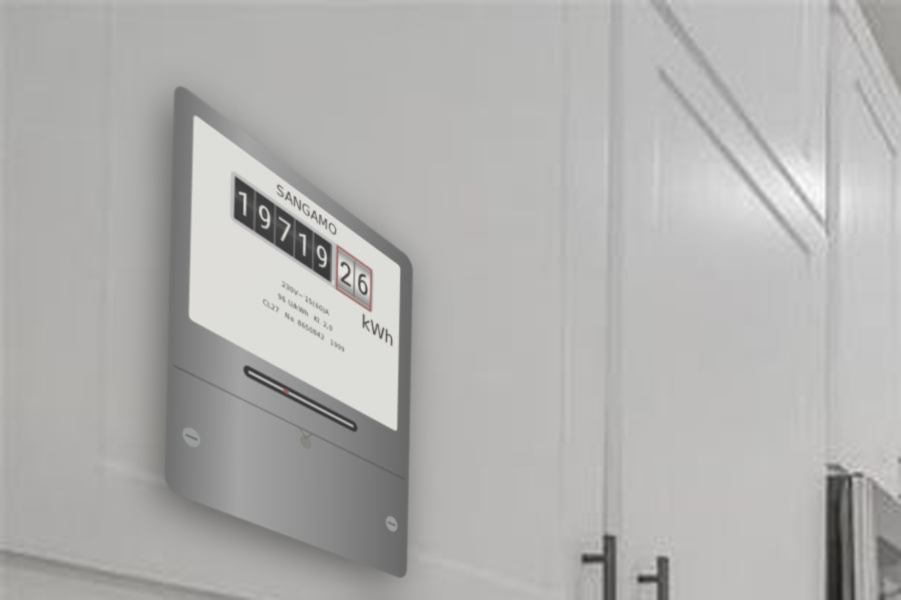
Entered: 19719.26,kWh
